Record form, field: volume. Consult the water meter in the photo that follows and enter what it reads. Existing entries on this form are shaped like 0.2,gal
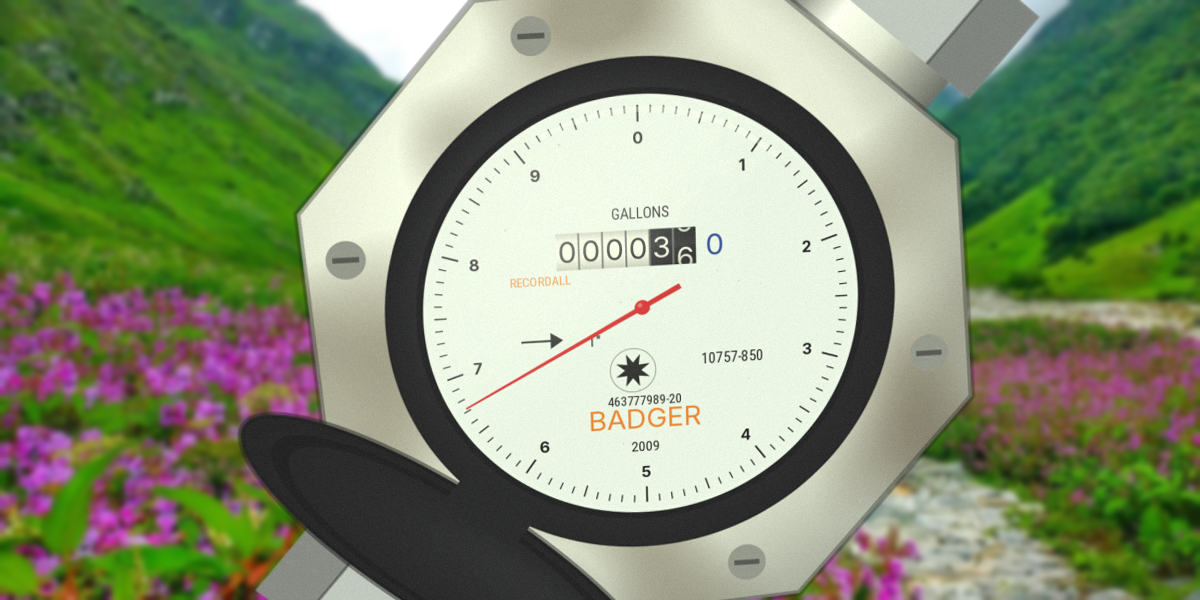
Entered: 356.7,gal
